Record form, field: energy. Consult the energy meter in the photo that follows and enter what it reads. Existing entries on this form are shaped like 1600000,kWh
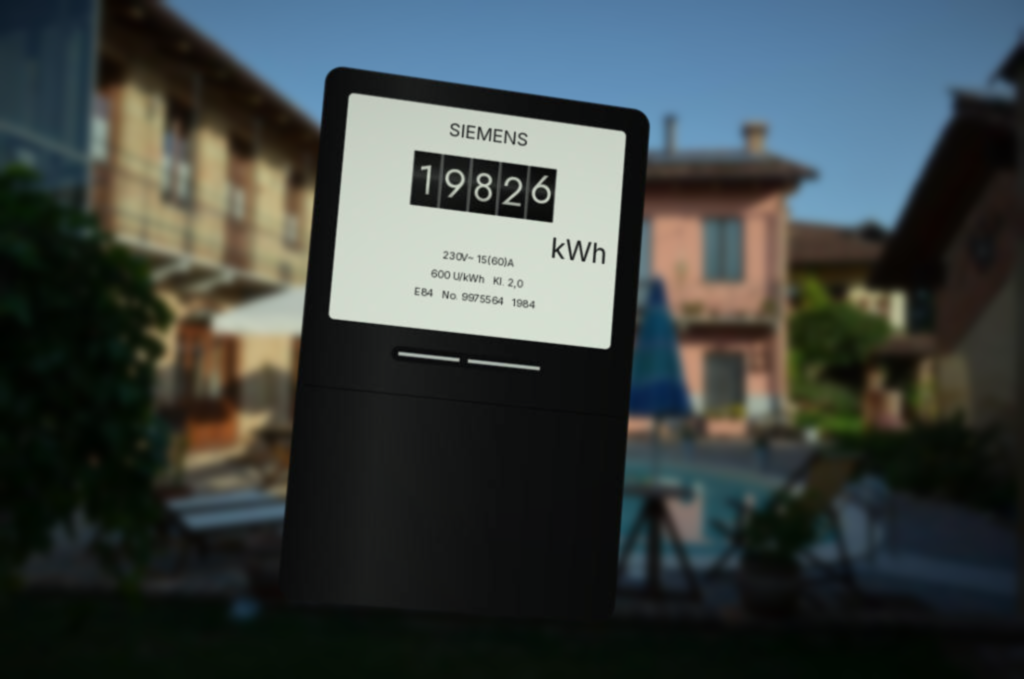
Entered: 19826,kWh
